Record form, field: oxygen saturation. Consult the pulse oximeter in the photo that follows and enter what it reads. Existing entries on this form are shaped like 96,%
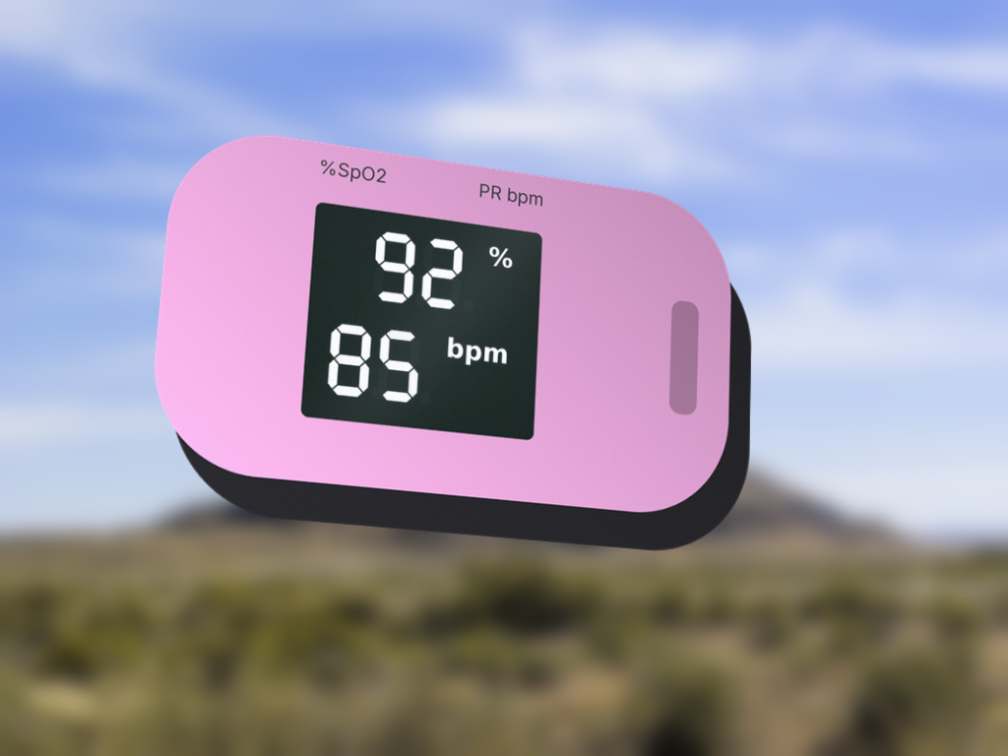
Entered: 92,%
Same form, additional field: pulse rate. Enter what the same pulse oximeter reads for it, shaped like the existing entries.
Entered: 85,bpm
